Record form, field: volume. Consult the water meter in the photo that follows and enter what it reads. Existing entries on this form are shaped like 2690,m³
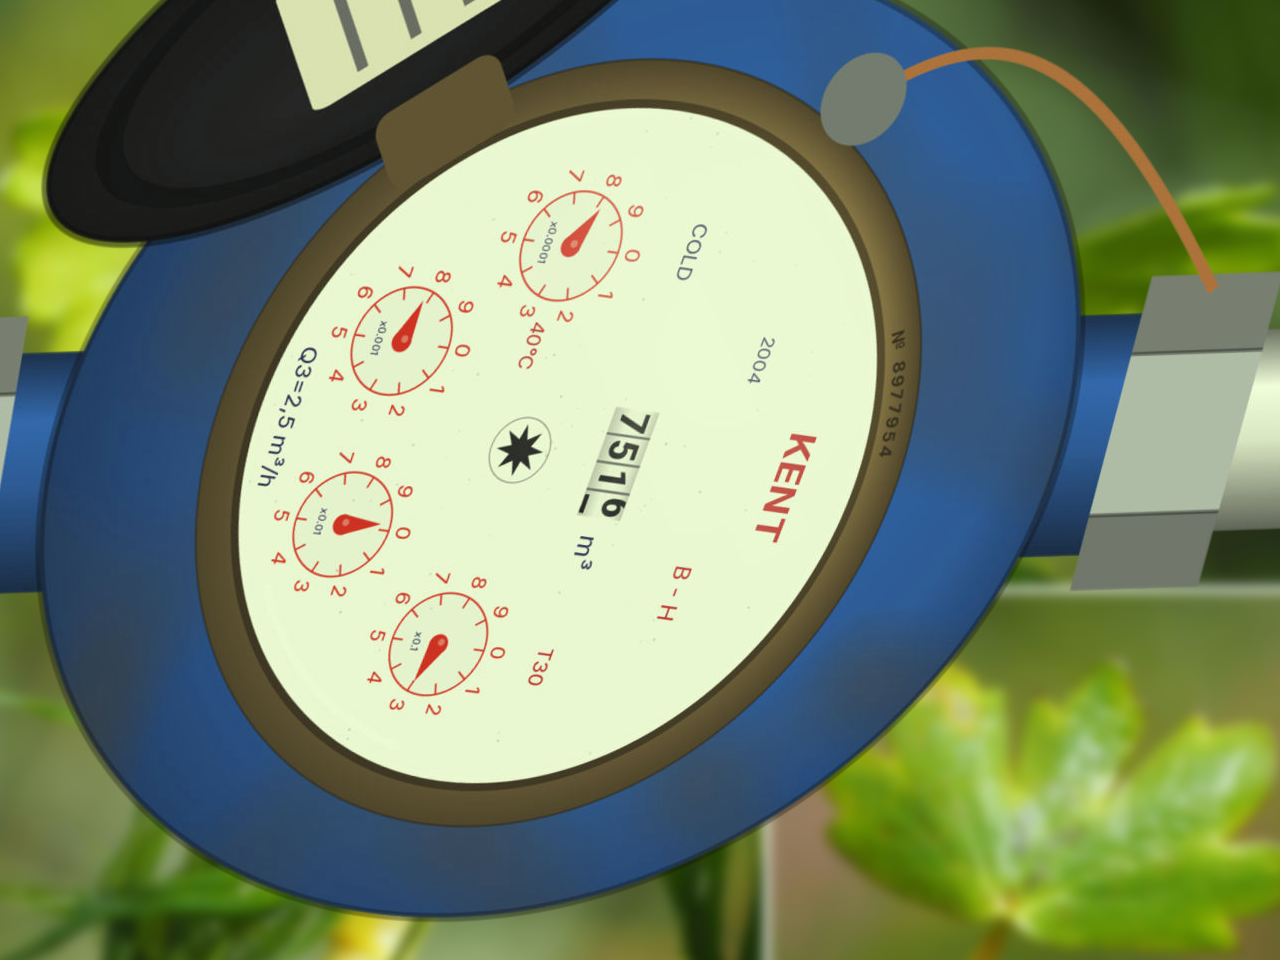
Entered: 7516.2978,m³
